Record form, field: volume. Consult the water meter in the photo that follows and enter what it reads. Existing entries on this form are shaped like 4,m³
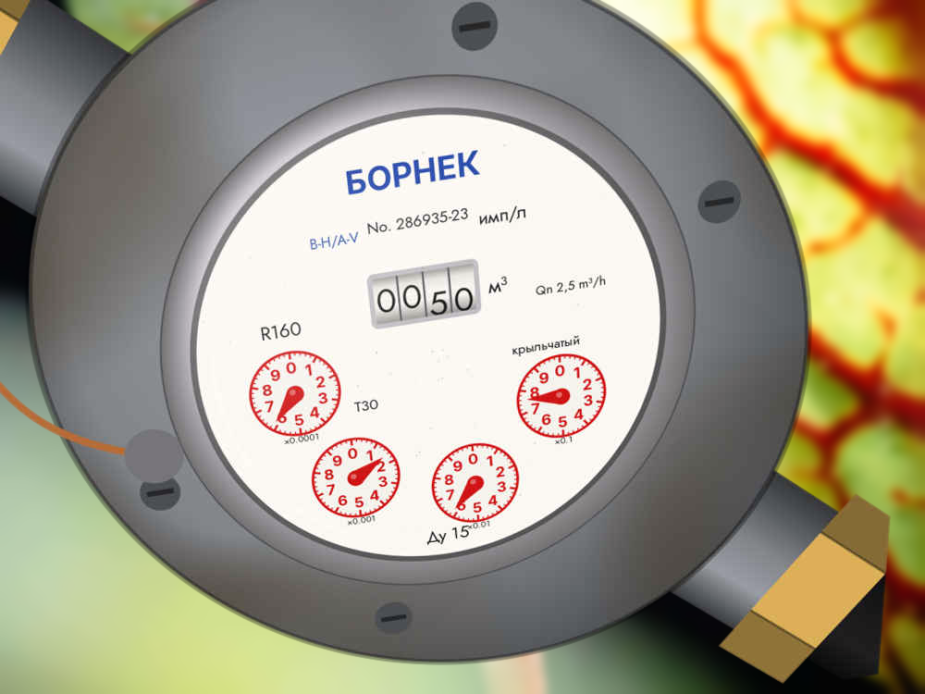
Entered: 49.7616,m³
